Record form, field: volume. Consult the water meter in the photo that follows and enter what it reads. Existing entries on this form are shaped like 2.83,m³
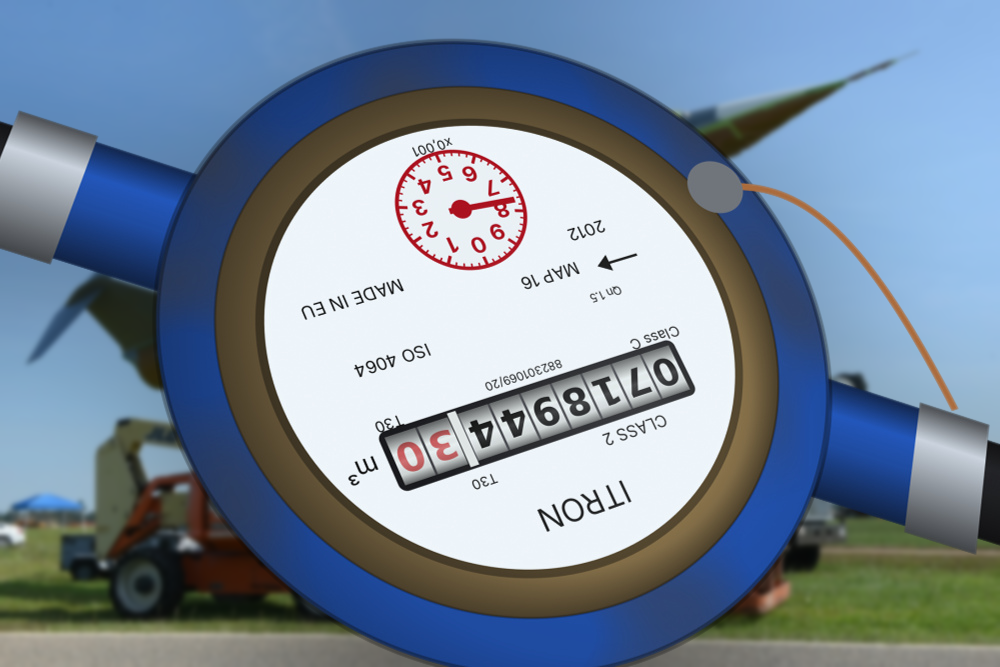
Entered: 718944.307,m³
